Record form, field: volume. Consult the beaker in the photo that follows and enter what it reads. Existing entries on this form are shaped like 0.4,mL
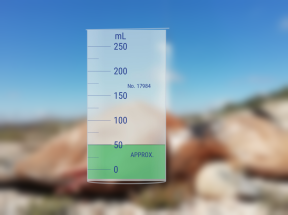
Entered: 50,mL
